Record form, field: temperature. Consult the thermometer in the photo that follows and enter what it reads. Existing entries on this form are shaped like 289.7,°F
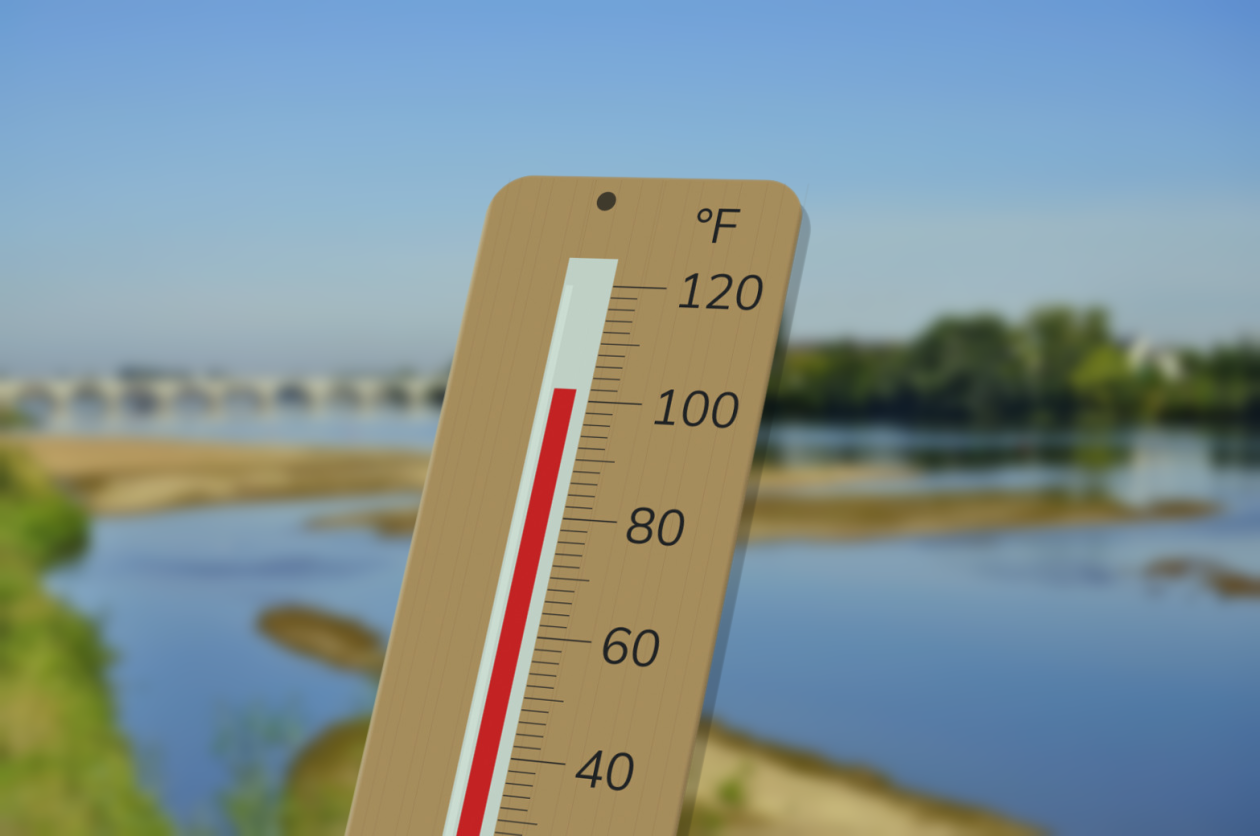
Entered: 102,°F
